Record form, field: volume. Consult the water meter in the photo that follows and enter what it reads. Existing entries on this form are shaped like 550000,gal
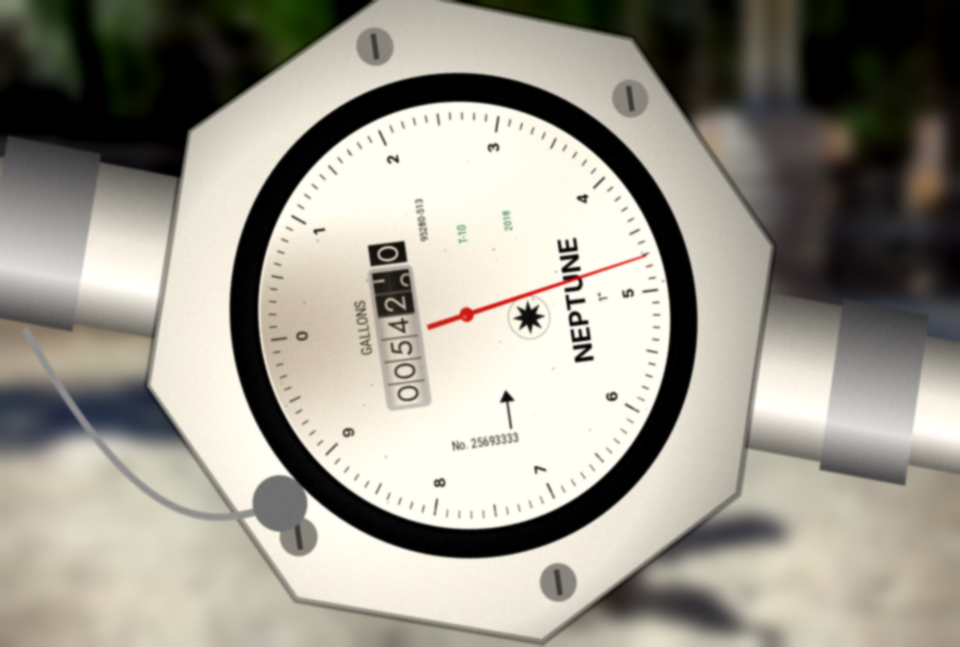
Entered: 54214.7,gal
